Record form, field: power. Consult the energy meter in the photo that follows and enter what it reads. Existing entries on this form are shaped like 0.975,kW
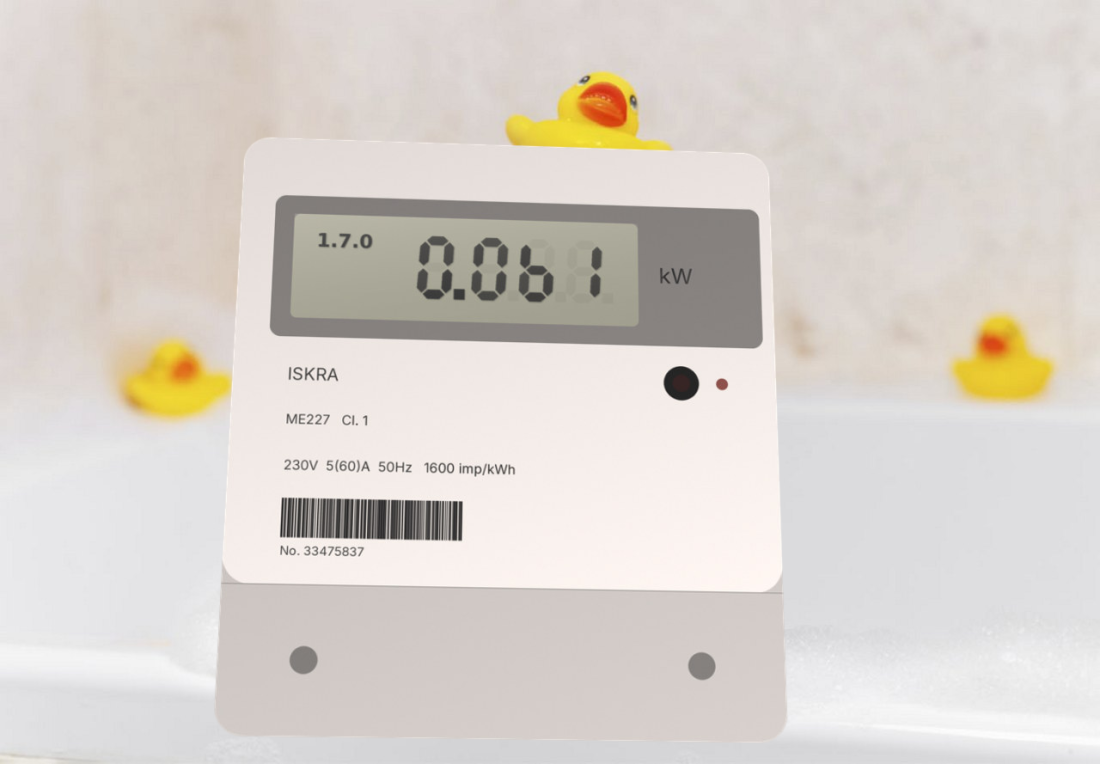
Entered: 0.061,kW
